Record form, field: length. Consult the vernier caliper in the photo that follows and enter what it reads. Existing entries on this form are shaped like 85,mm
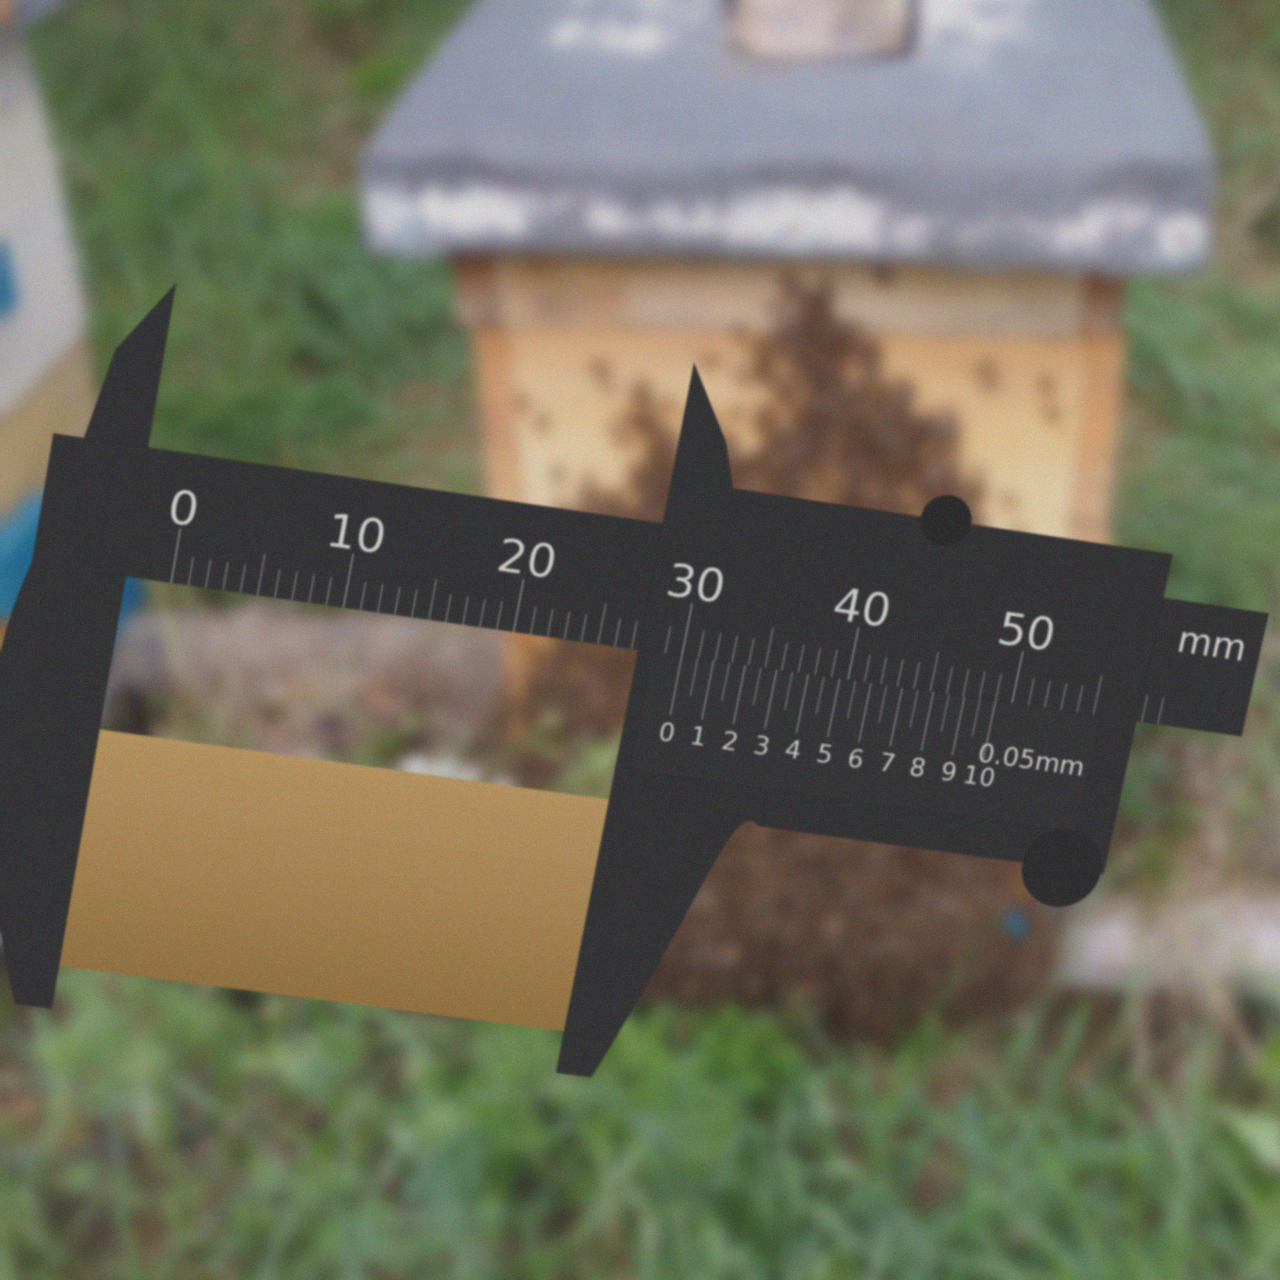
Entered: 30.0,mm
